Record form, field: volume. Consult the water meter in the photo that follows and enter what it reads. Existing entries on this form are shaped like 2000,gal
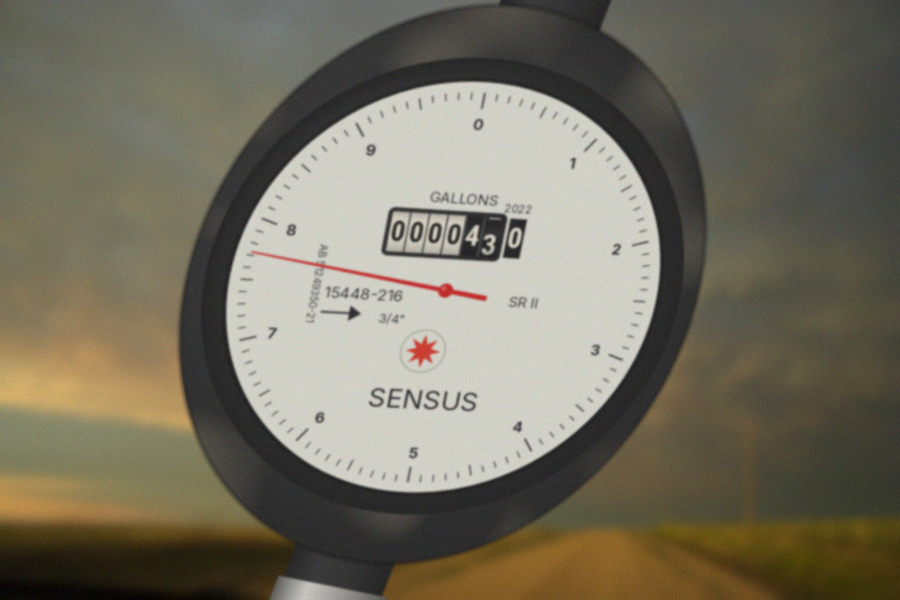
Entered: 427.7,gal
